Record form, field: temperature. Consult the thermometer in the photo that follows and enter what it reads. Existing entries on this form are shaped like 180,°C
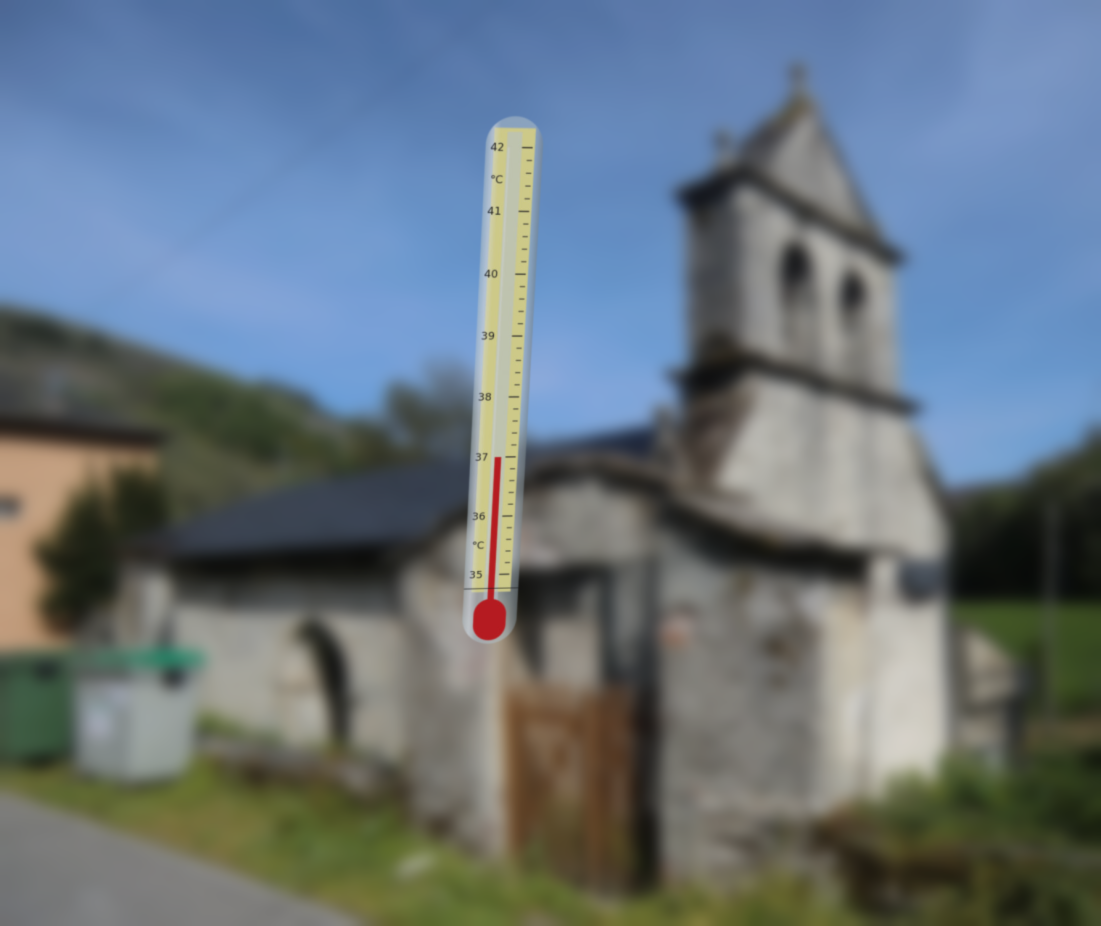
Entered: 37,°C
